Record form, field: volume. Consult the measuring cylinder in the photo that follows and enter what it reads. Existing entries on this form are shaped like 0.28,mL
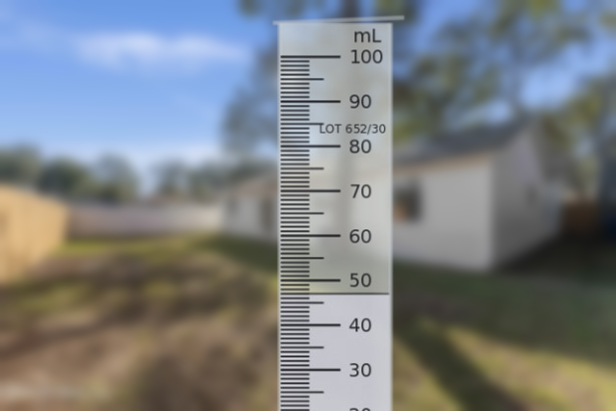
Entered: 47,mL
